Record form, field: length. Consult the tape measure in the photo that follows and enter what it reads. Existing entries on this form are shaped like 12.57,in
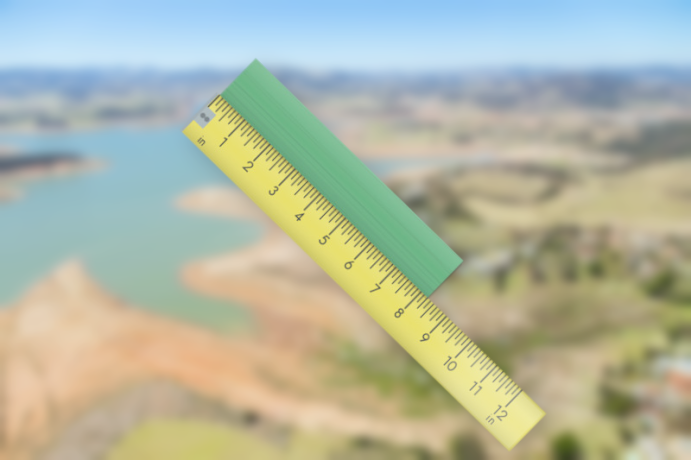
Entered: 8.25,in
